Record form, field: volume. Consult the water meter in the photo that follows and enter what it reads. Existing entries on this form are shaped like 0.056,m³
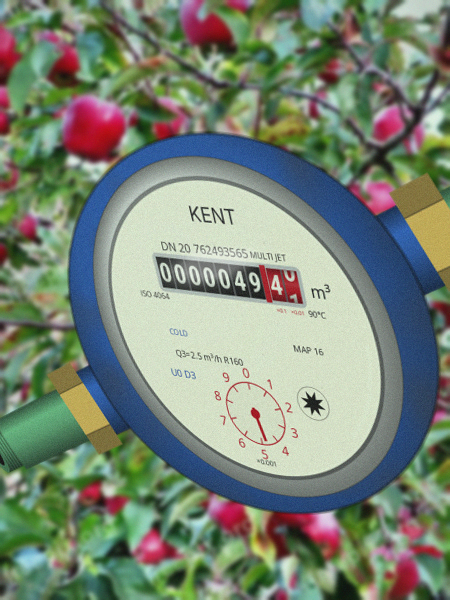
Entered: 49.404,m³
